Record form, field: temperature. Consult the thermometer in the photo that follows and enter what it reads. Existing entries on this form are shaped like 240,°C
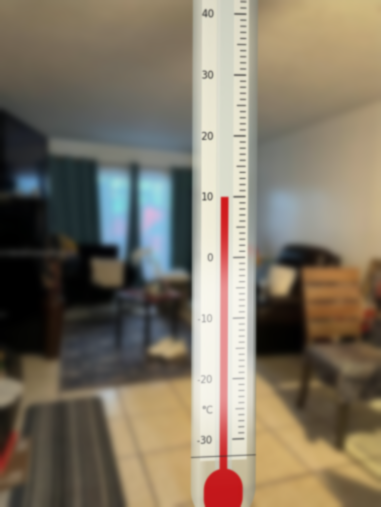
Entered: 10,°C
